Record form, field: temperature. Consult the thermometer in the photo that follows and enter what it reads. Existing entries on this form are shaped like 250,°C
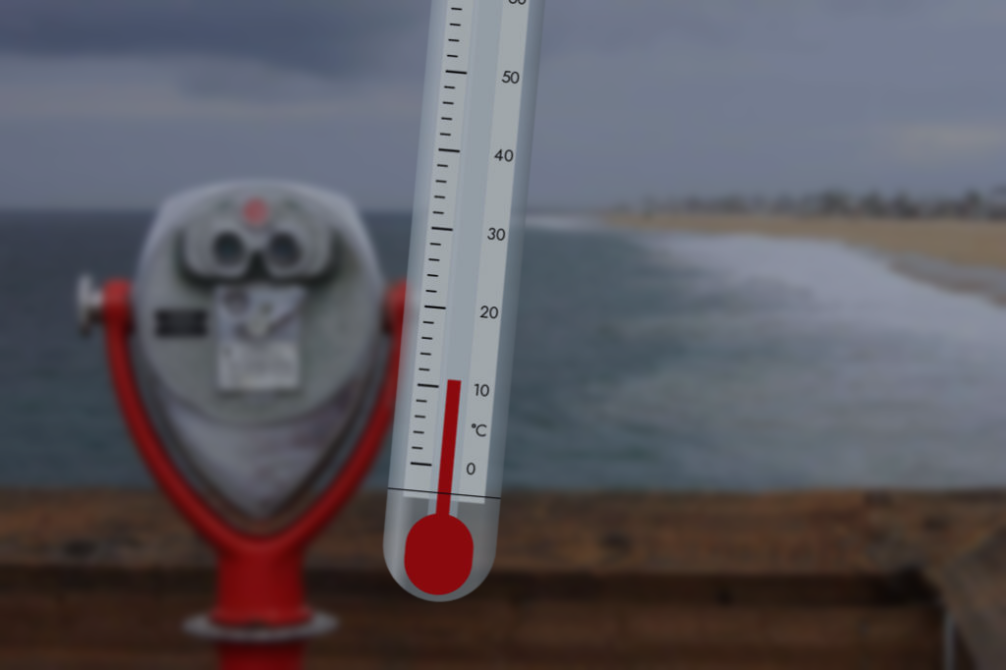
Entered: 11,°C
